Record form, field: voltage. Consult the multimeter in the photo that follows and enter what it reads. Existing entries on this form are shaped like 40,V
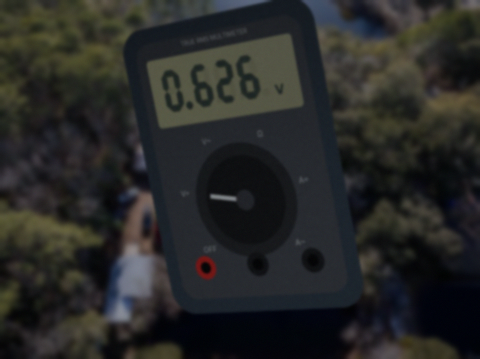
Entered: 0.626,V
